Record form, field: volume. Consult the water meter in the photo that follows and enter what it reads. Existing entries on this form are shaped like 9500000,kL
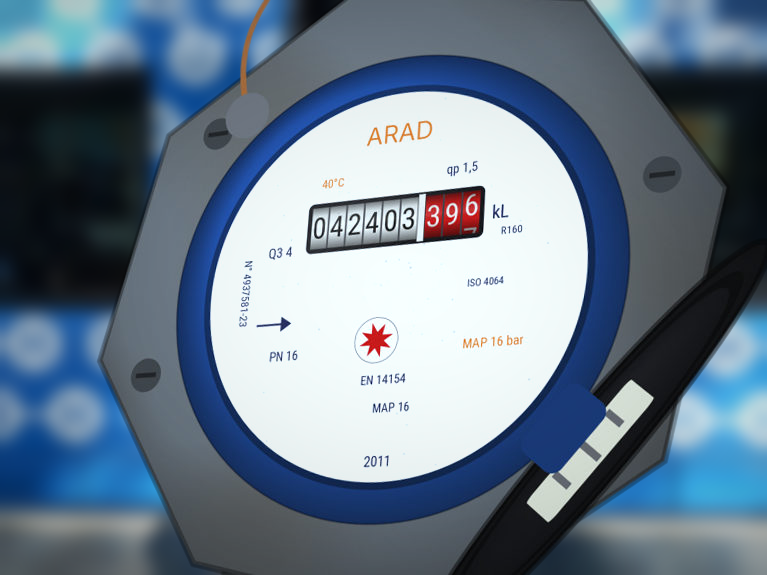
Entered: 42403.396,kL
